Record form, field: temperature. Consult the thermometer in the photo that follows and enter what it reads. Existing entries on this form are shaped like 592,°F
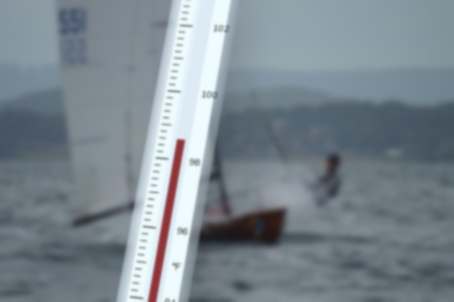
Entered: 98.6,°F
